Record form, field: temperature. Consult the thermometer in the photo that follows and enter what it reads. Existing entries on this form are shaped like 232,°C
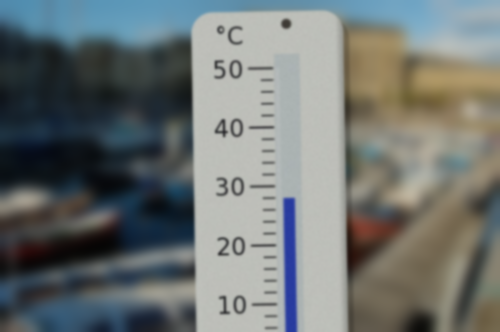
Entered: 28,°C
